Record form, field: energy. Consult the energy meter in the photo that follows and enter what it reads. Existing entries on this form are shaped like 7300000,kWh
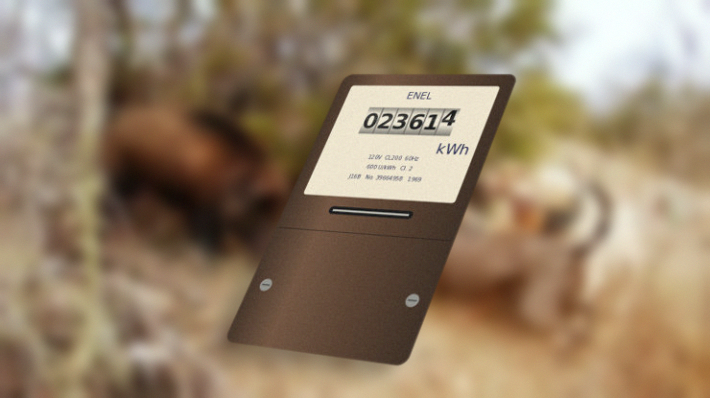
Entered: 23614,kWh
